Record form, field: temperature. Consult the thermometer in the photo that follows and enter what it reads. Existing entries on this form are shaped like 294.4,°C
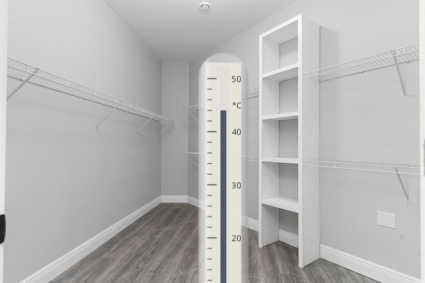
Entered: 44,°C
